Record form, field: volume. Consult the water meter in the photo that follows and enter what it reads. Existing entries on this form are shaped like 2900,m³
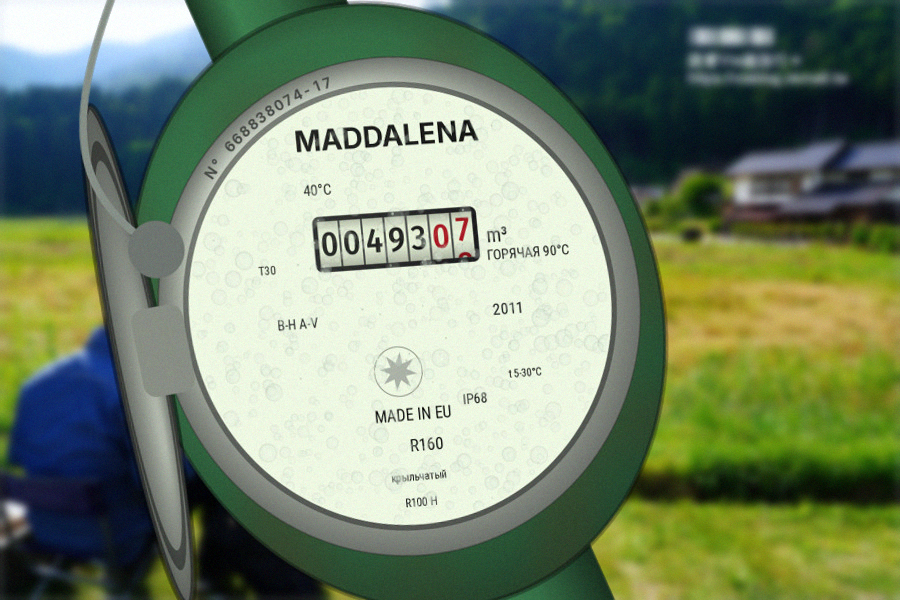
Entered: 493.07,m³
